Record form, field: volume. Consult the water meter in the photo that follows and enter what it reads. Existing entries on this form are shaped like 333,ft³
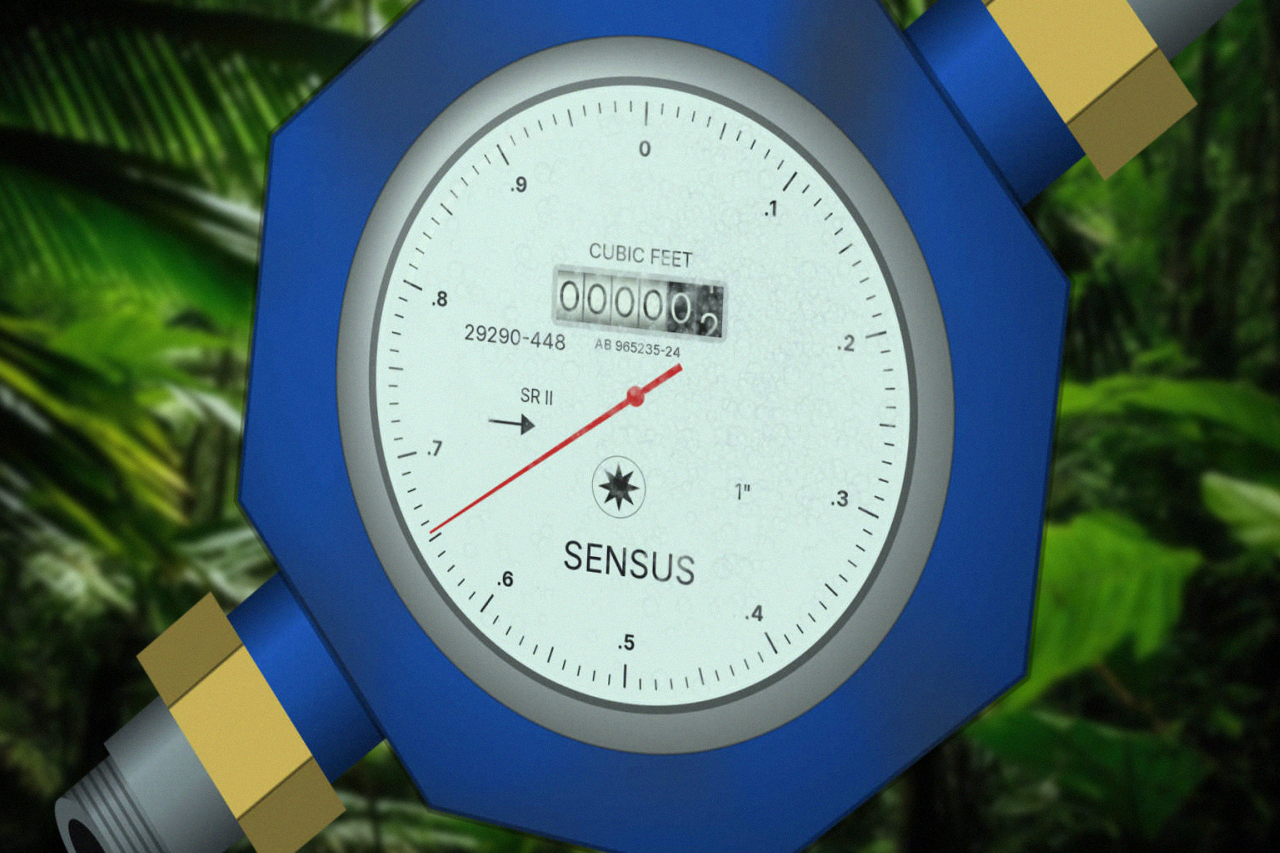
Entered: 1.65,ft³
